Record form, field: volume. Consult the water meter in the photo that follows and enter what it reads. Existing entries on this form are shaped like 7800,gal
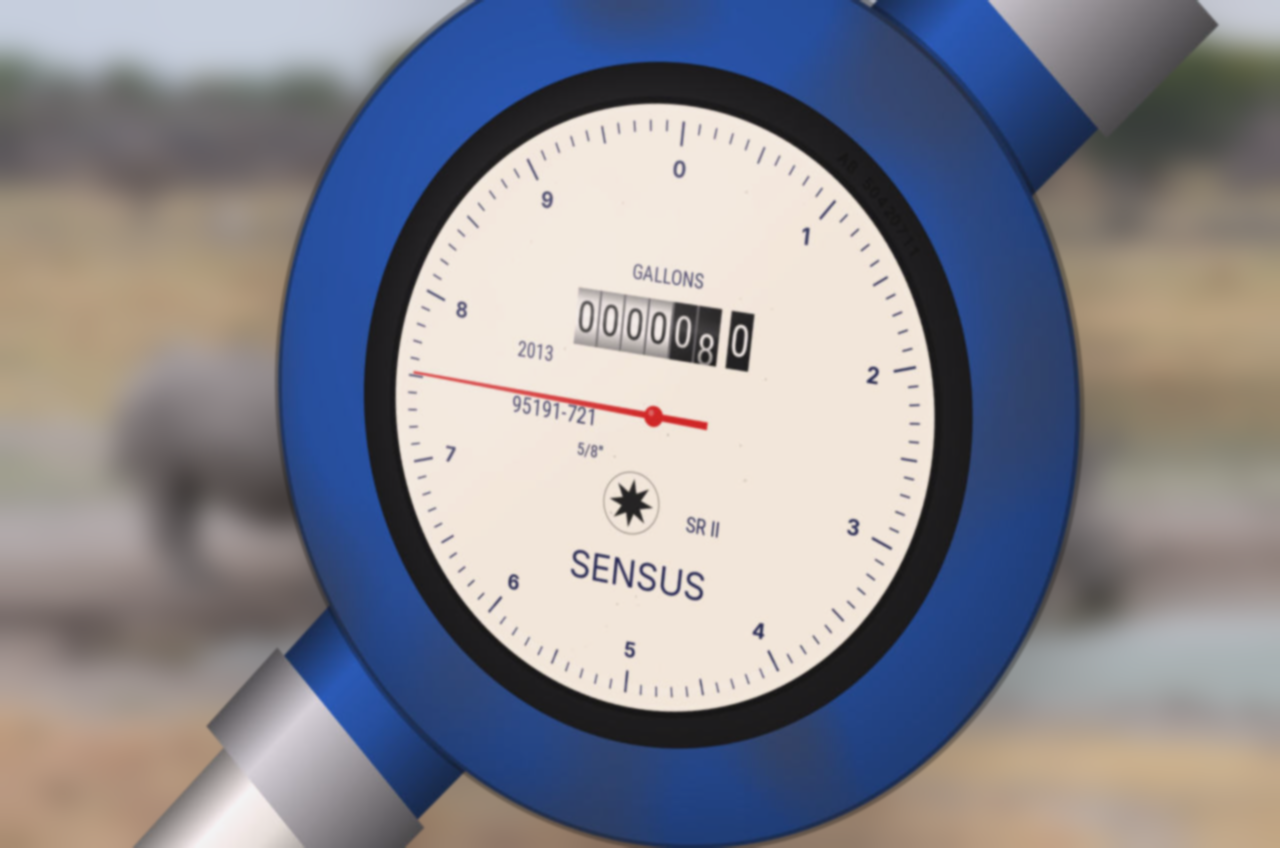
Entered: 77.5,gal
